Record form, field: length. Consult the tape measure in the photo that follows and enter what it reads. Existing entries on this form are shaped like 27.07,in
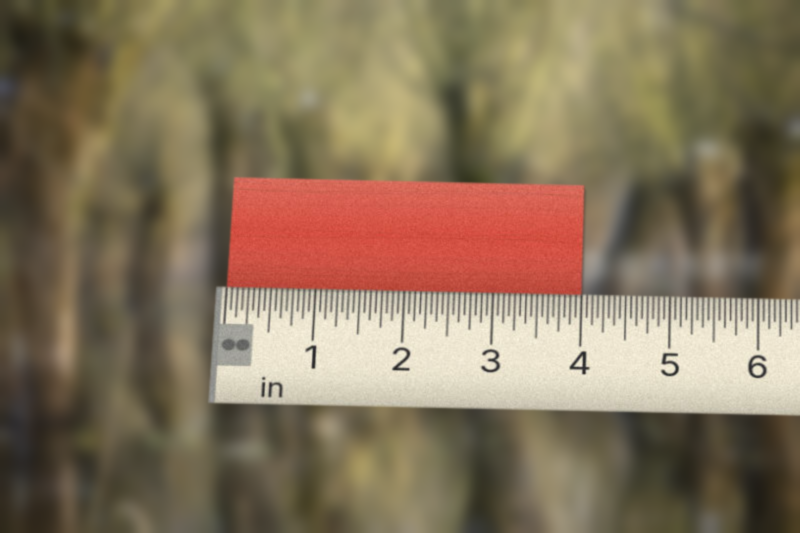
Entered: 4,in
